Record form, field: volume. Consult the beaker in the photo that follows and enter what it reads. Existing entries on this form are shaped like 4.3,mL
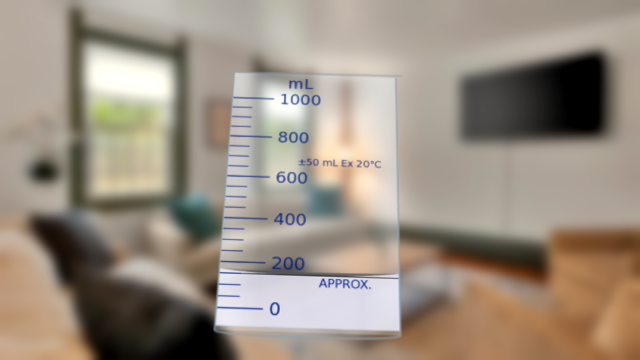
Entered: 150,mL
